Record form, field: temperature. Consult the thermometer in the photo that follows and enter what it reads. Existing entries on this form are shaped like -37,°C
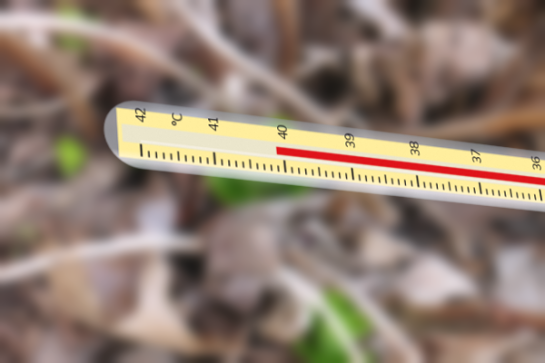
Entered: 40.1,°C
